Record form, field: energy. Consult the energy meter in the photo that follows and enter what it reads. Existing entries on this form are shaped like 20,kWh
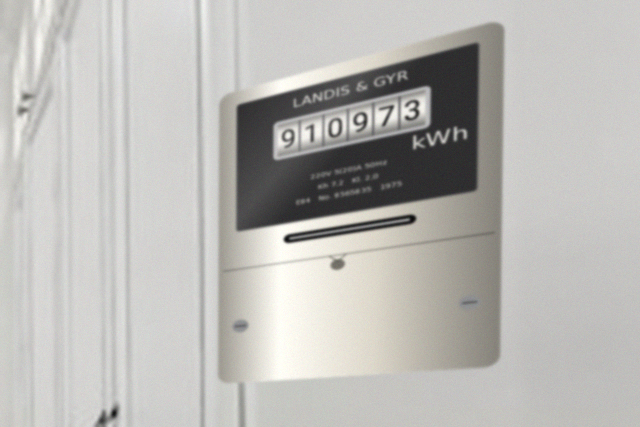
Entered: 910973,kWh
